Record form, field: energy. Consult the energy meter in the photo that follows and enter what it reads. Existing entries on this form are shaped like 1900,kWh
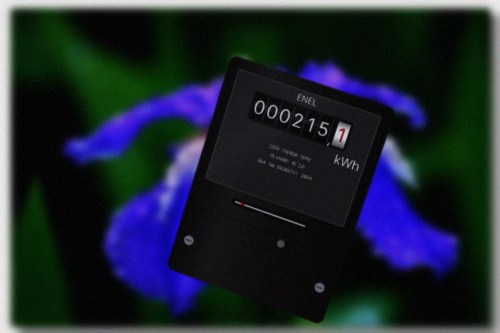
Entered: 215.1,kWh
